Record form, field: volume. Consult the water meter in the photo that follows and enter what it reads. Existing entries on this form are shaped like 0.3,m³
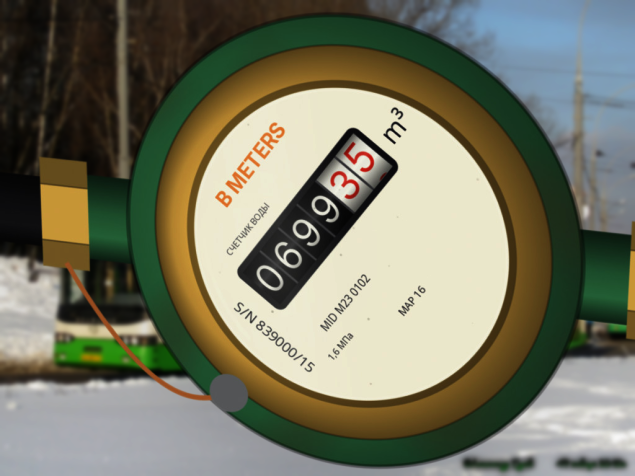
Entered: 699.35,m³
